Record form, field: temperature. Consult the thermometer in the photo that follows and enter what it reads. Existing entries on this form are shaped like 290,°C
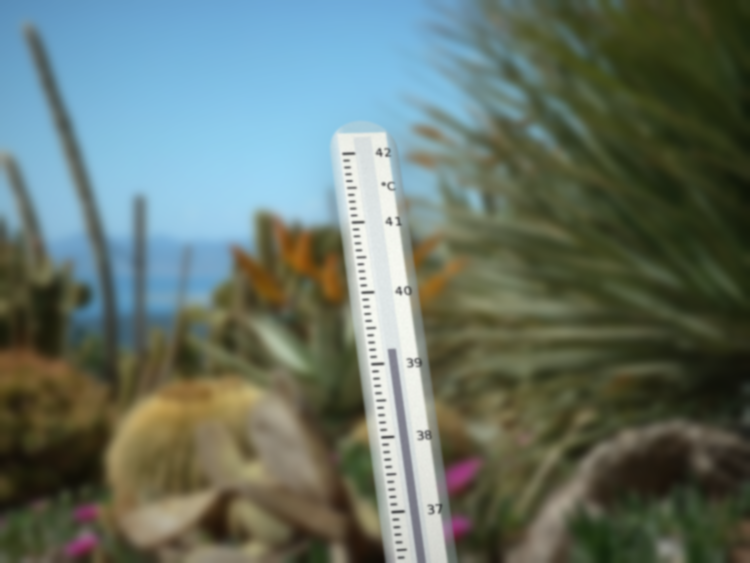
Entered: 39.2,°C
